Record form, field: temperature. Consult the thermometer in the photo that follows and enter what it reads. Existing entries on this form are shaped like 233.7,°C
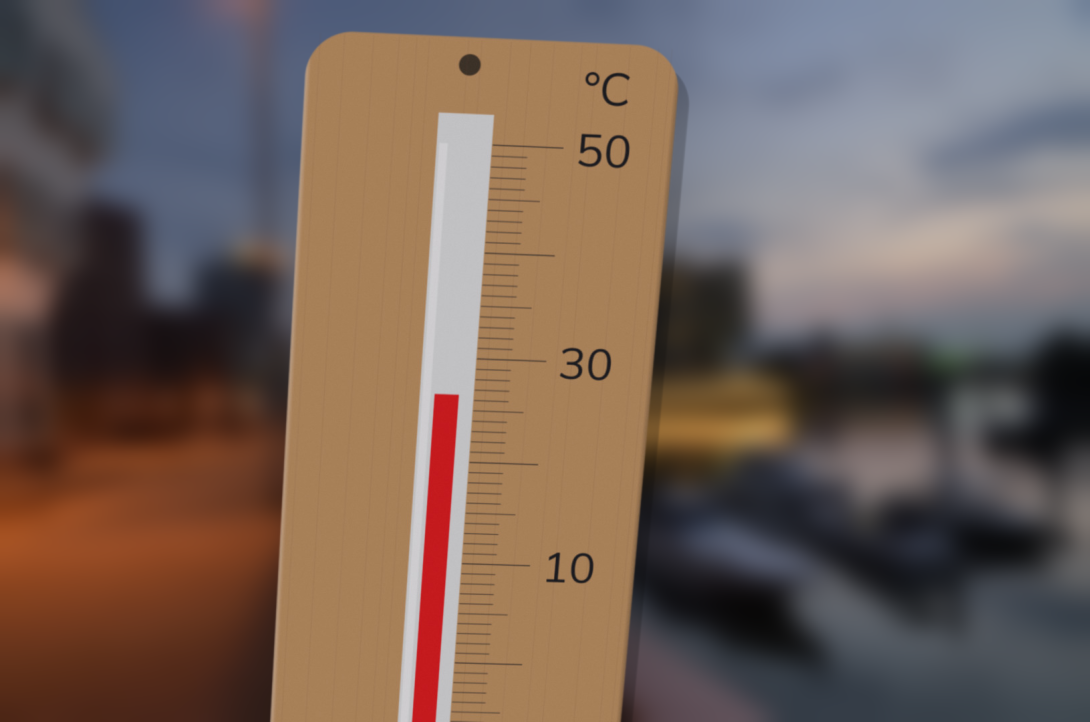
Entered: 26.5,°C
